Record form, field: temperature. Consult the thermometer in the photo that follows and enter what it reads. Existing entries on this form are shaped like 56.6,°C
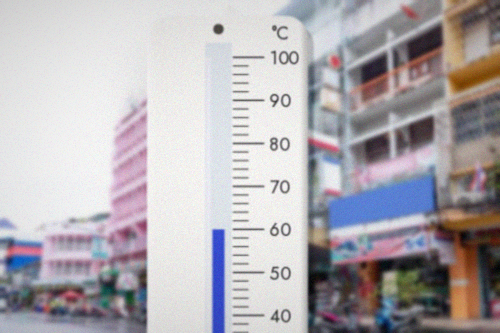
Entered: 60,°C
